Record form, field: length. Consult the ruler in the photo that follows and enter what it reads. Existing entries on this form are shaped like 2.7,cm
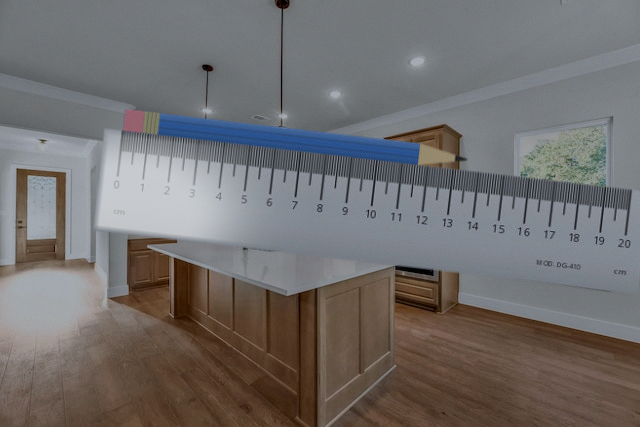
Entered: 13.5,cm
